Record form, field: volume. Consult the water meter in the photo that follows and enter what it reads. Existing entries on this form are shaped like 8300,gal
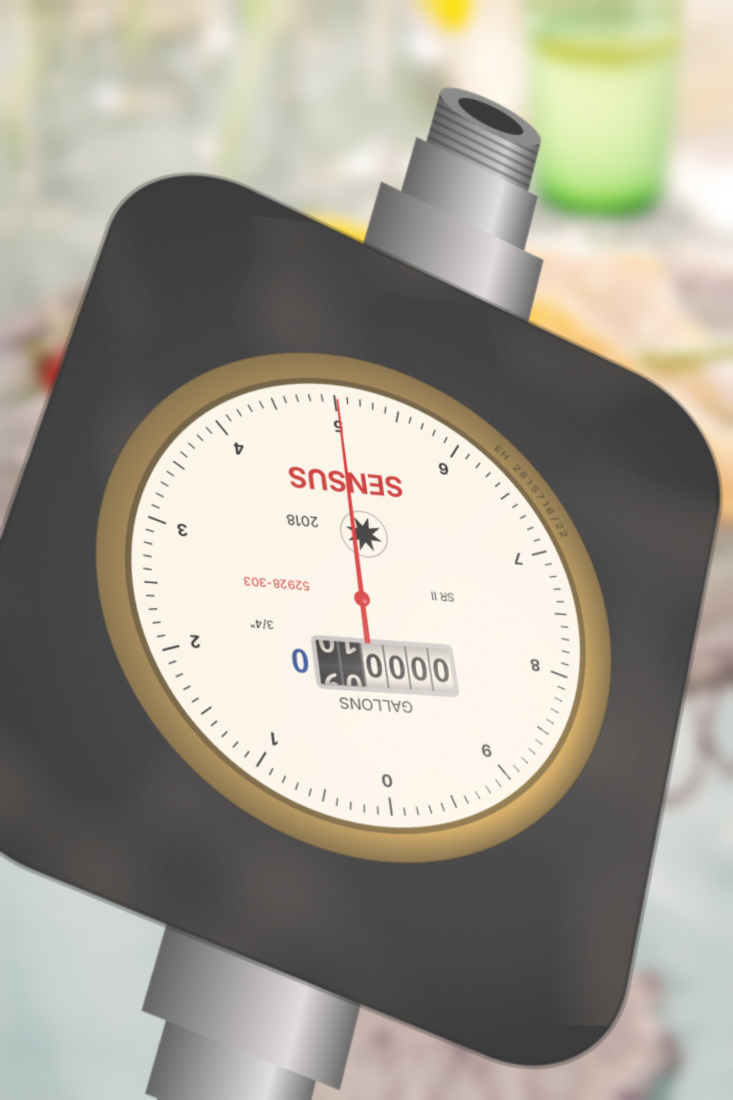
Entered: 95.0,gal
